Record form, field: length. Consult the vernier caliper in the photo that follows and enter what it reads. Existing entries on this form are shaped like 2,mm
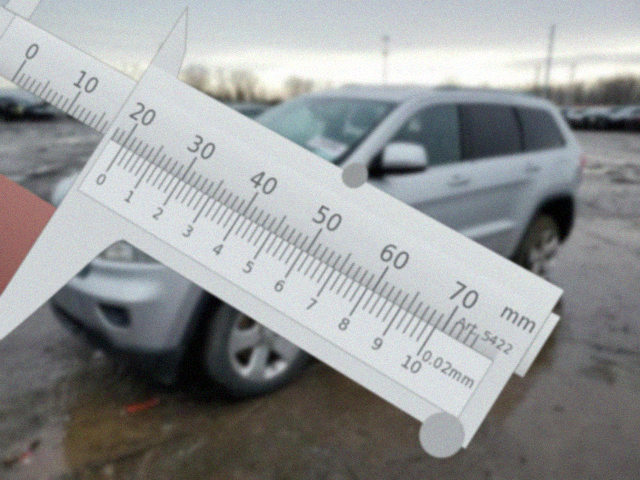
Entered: 20.0,mm
